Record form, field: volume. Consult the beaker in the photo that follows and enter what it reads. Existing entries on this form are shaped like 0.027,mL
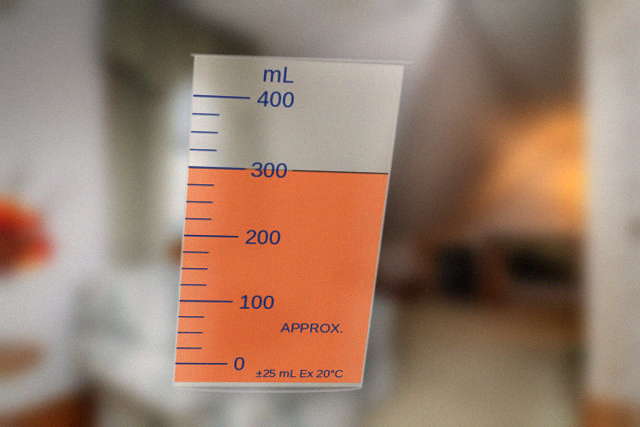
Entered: 300,mL
